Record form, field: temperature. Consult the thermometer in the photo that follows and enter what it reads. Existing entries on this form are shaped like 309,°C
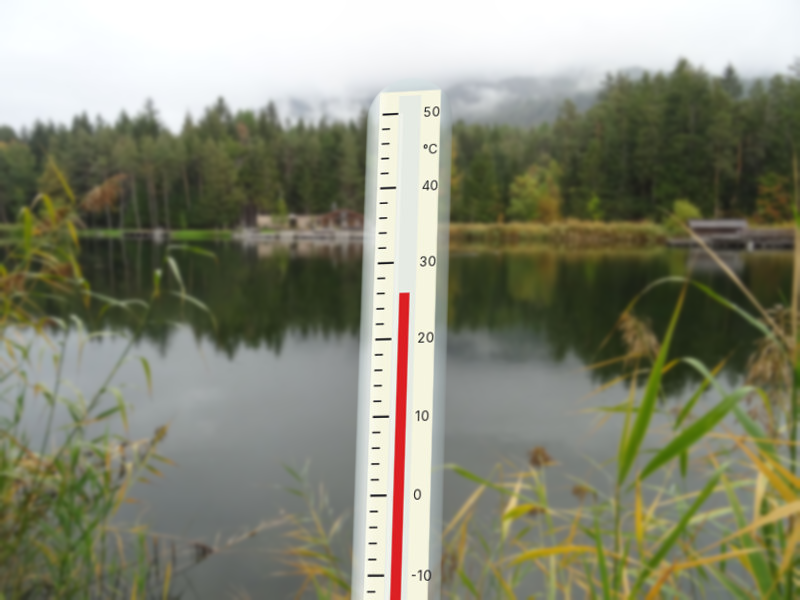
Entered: 26,°C
